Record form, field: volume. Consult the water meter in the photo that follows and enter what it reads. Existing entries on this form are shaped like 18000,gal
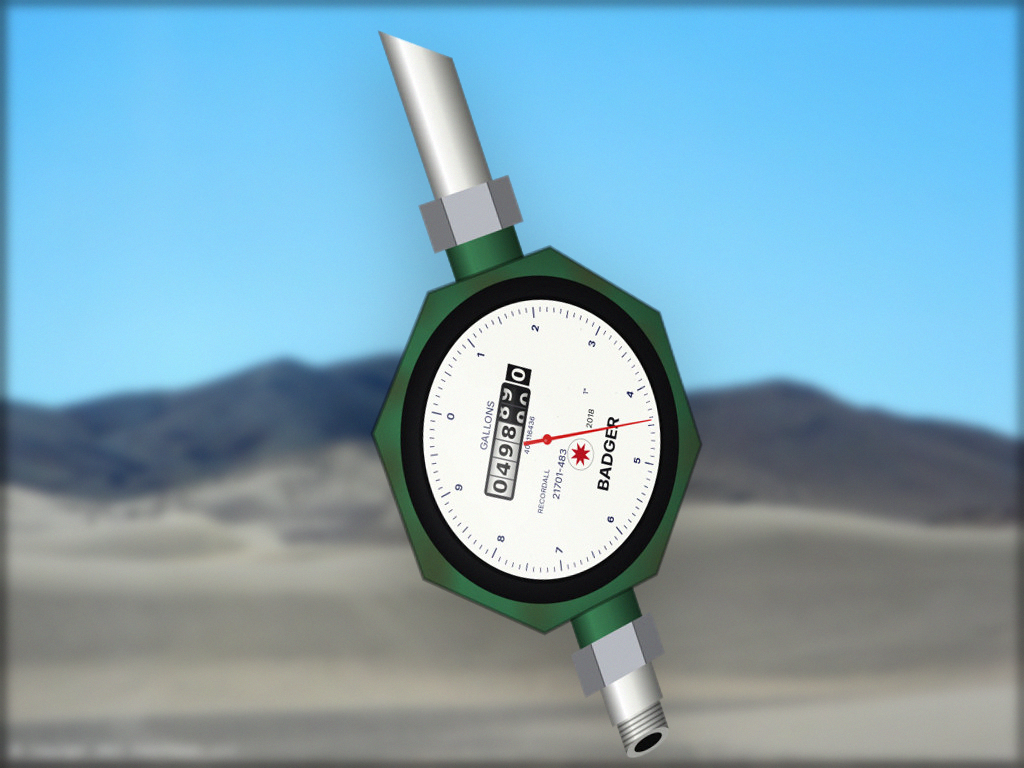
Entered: 498894.4,gal
